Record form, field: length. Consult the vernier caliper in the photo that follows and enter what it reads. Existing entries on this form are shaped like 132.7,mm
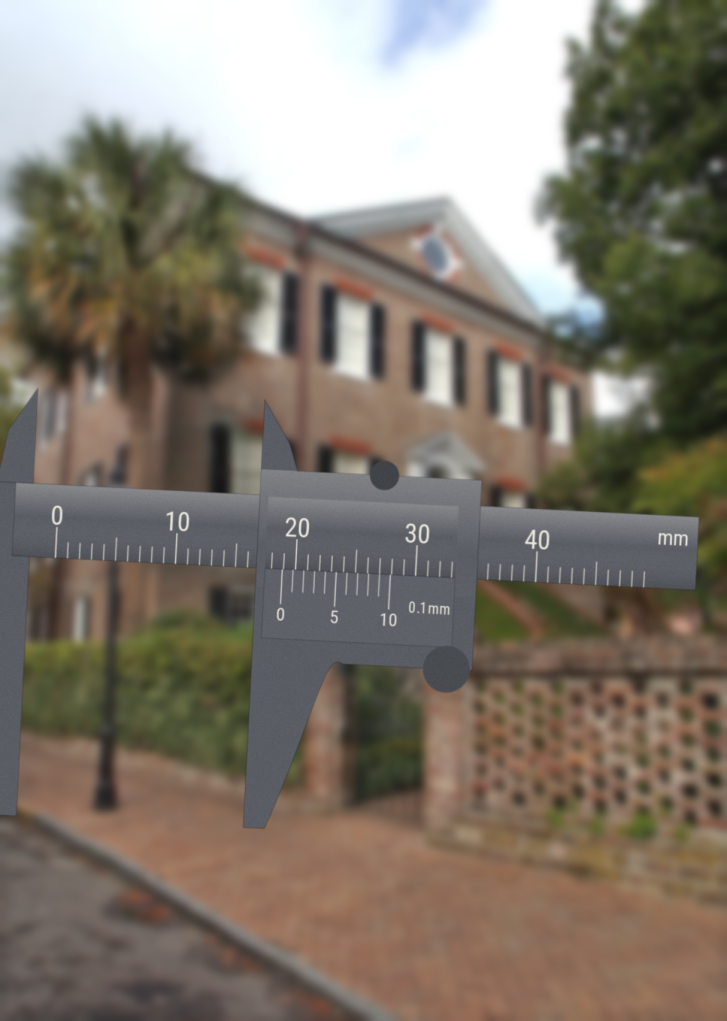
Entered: 18.9,mm
